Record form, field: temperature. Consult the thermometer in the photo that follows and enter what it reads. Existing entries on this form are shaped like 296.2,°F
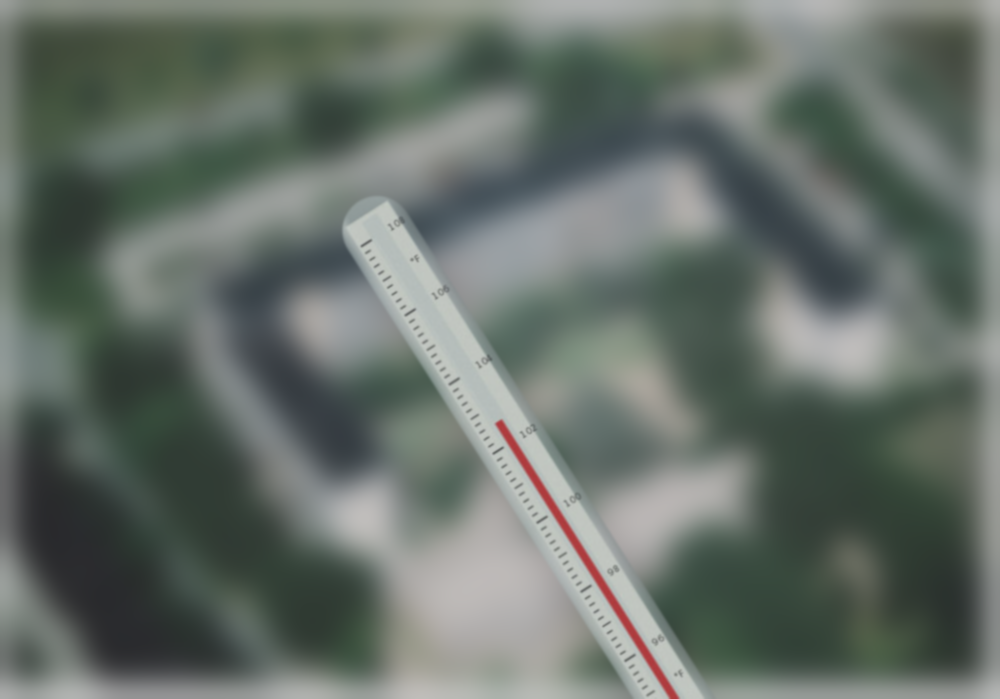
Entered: 102.6,°F
